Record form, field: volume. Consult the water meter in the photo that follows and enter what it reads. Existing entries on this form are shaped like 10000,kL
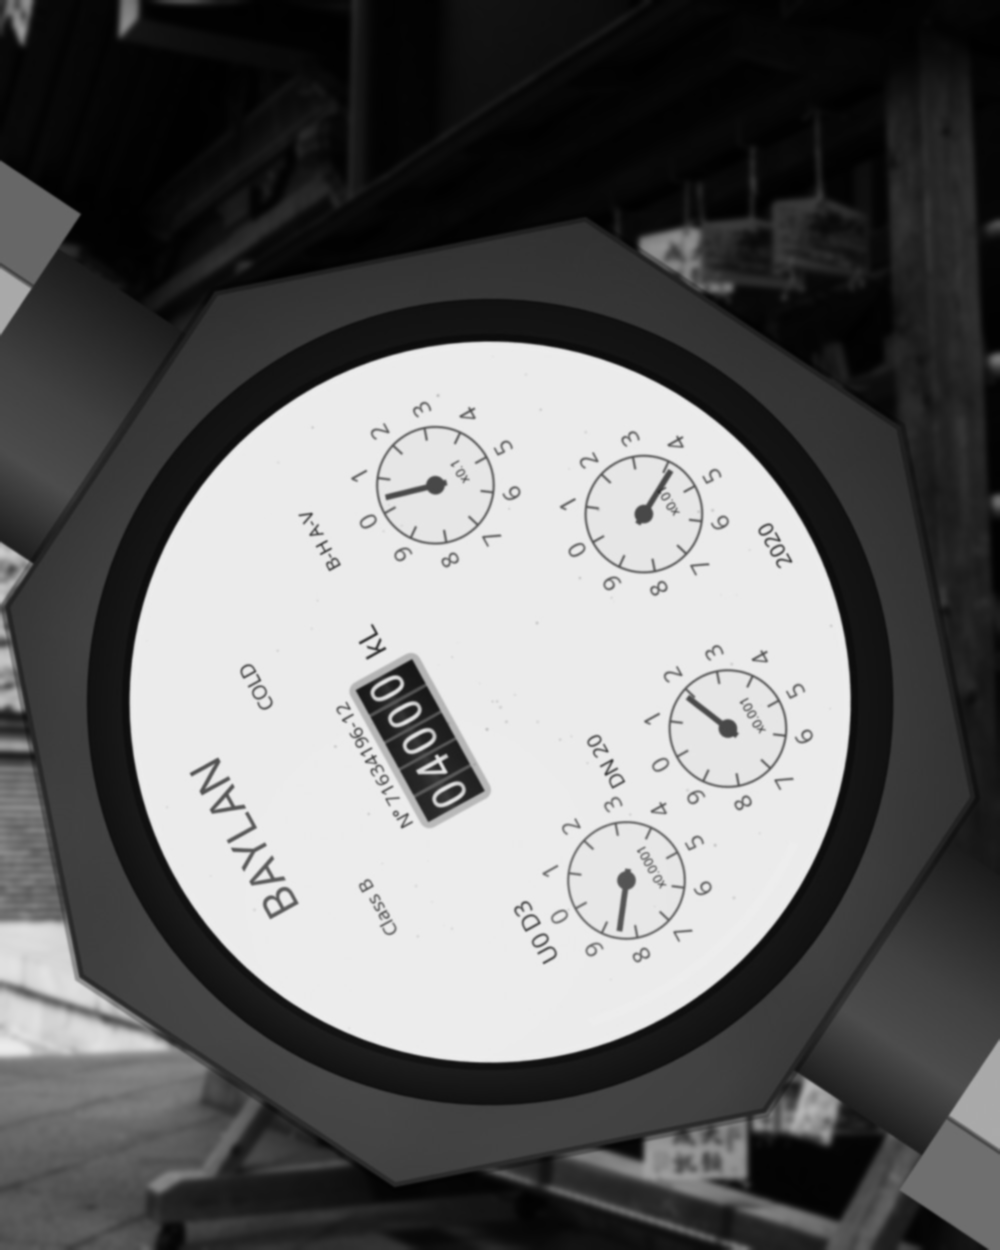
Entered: 4000.0418,kL
